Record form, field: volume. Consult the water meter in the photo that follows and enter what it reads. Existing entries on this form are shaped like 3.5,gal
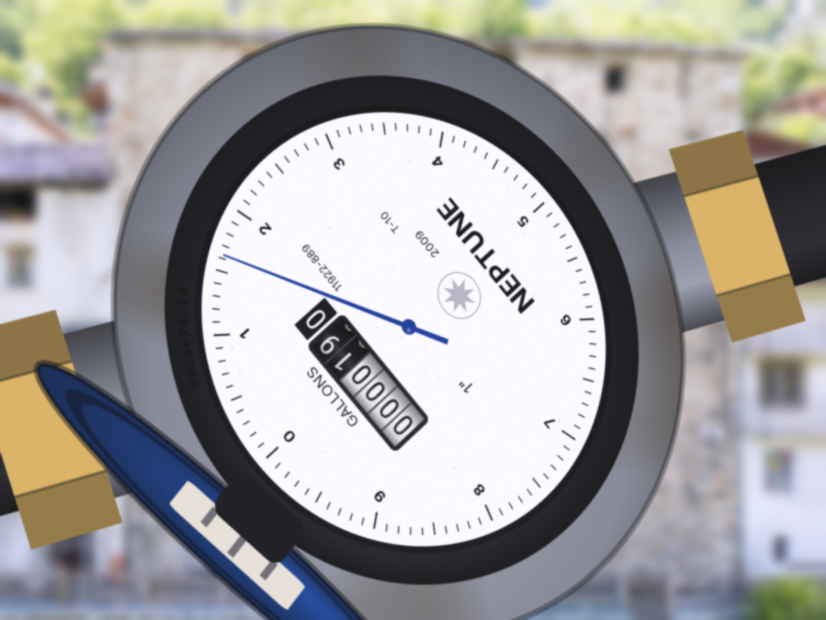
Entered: 191.6,gal
